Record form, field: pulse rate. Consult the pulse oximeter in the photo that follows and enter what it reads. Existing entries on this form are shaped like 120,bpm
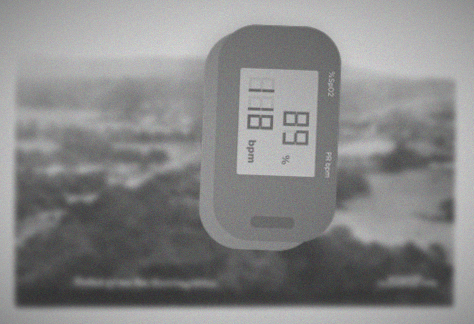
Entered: 118,bpm
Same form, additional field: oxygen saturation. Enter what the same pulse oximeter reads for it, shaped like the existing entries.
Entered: 89,%
